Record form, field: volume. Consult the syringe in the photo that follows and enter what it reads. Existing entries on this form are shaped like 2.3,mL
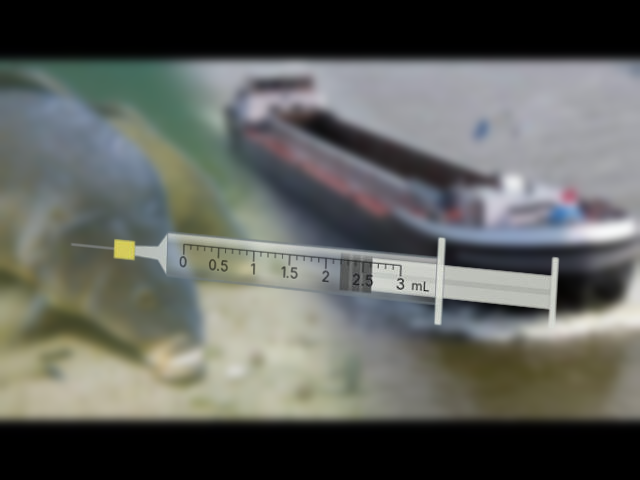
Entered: 2.2,mL
